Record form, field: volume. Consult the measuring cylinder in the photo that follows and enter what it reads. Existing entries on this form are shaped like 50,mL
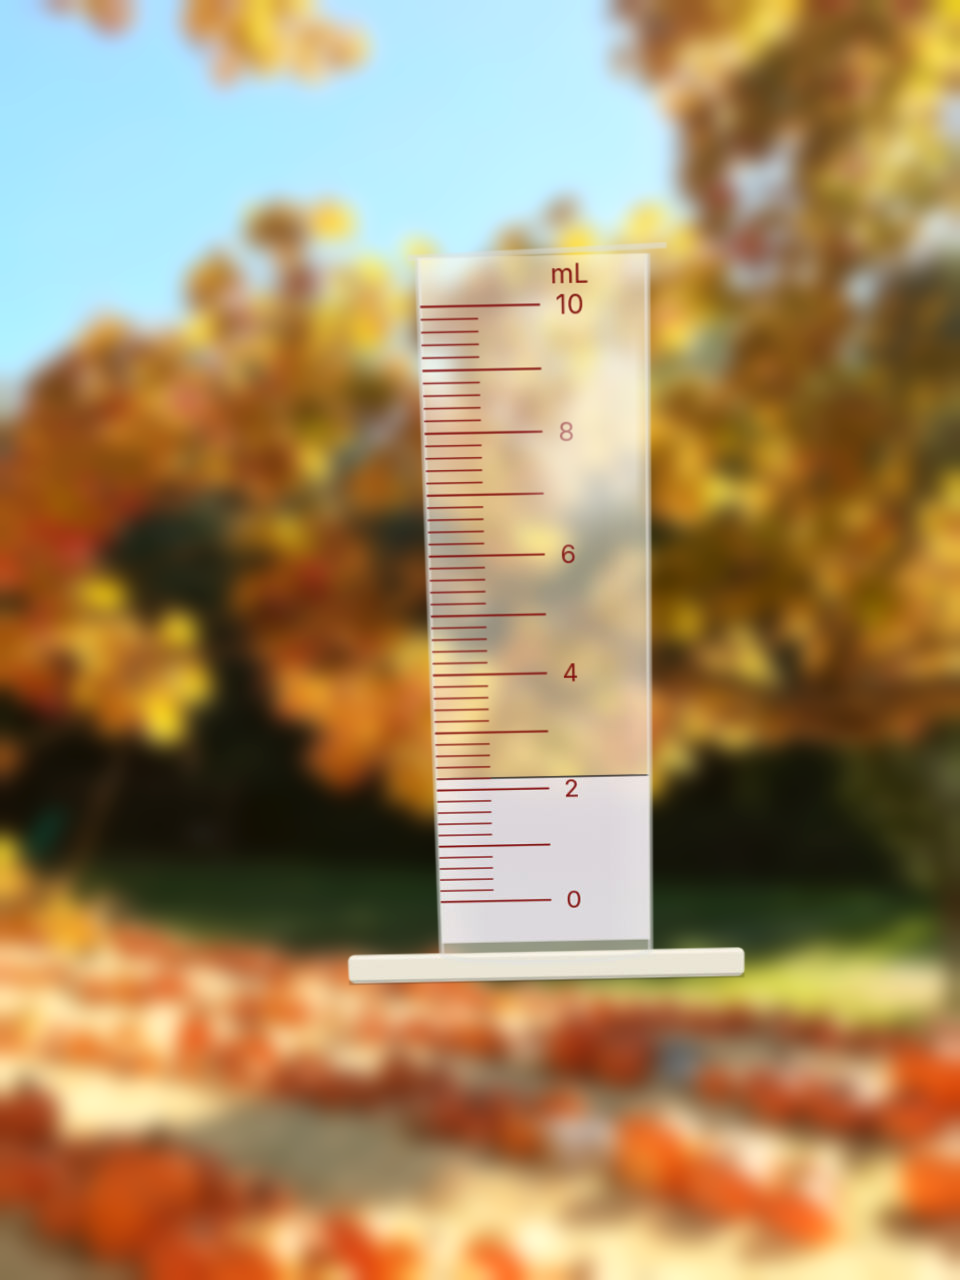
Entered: 2.2,mL
